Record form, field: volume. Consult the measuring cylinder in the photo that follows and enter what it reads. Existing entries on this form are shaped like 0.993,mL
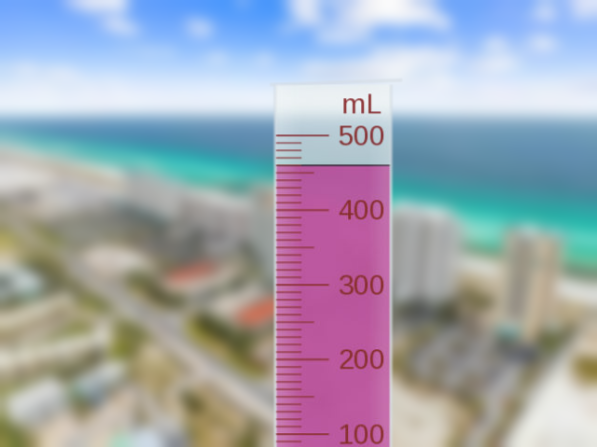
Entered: 460,mL
